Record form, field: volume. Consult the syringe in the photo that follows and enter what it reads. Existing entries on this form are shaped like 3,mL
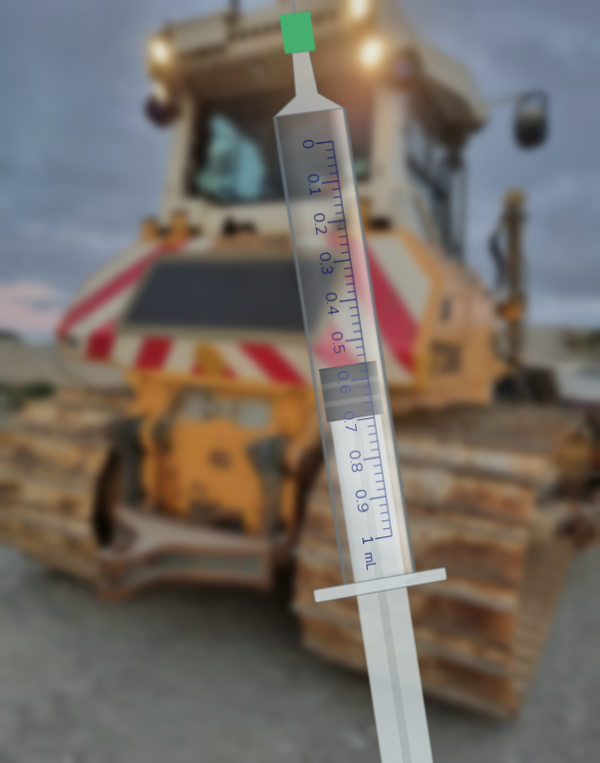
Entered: 0.56,mL
